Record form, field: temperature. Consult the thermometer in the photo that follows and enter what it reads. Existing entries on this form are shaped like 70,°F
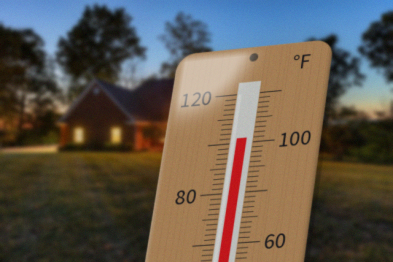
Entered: 102,°F
